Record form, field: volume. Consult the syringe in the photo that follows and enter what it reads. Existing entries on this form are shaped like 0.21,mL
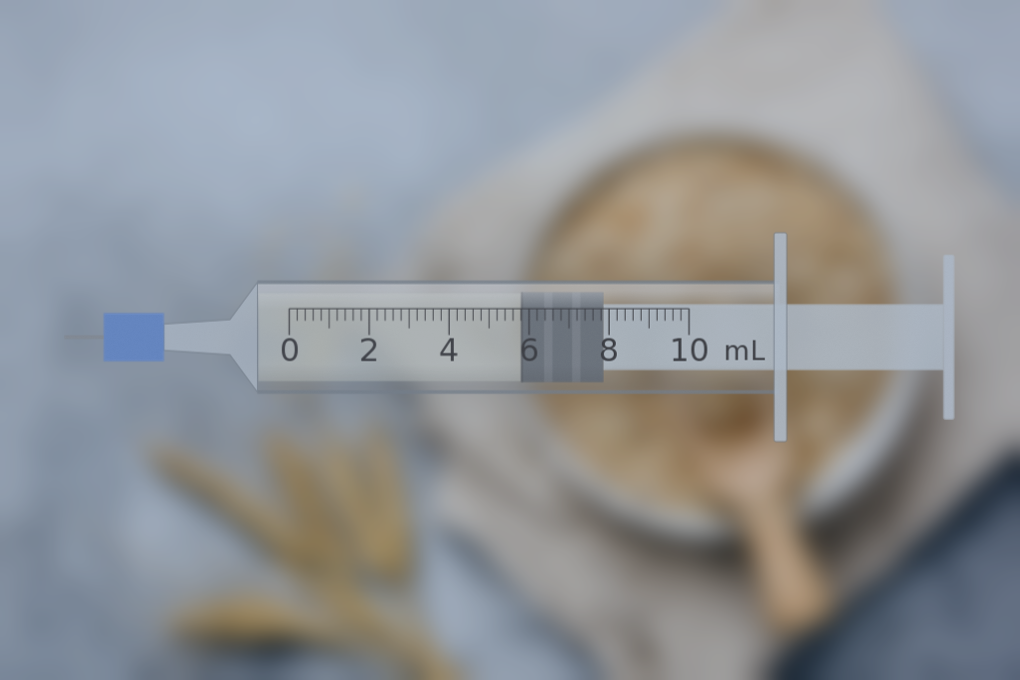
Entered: 5.8,mL
